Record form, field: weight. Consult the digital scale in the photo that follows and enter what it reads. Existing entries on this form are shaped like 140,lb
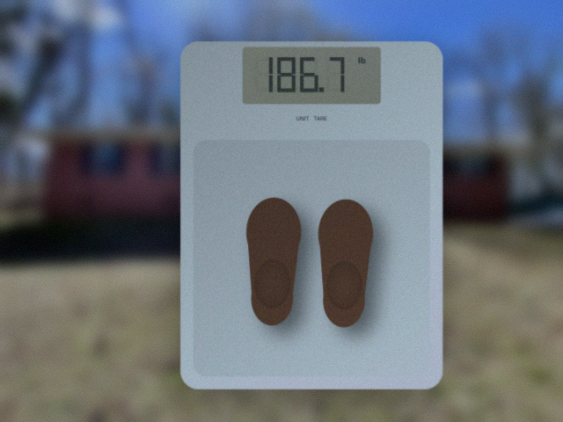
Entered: 186.7,lb
